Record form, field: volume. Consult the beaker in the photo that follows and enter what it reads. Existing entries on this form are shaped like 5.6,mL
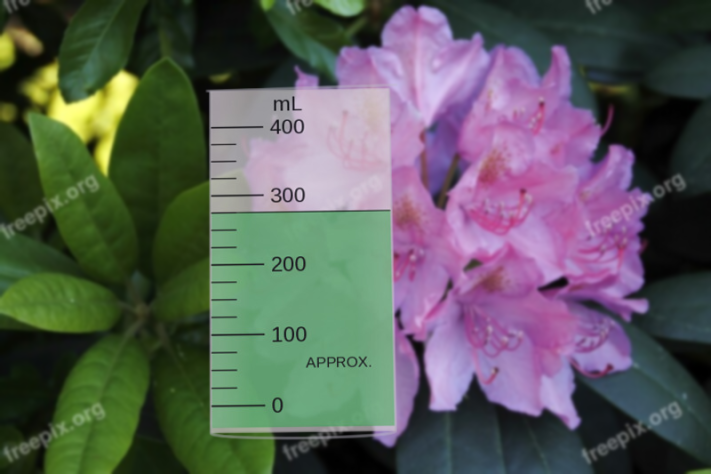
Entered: 275,mL
